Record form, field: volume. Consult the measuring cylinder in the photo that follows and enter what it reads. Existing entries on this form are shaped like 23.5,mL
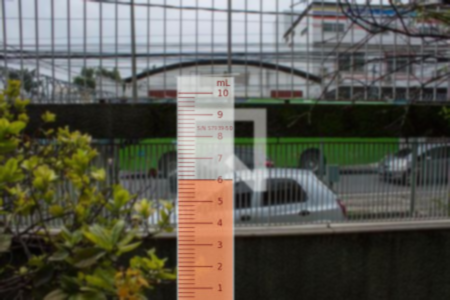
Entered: 6,mL
